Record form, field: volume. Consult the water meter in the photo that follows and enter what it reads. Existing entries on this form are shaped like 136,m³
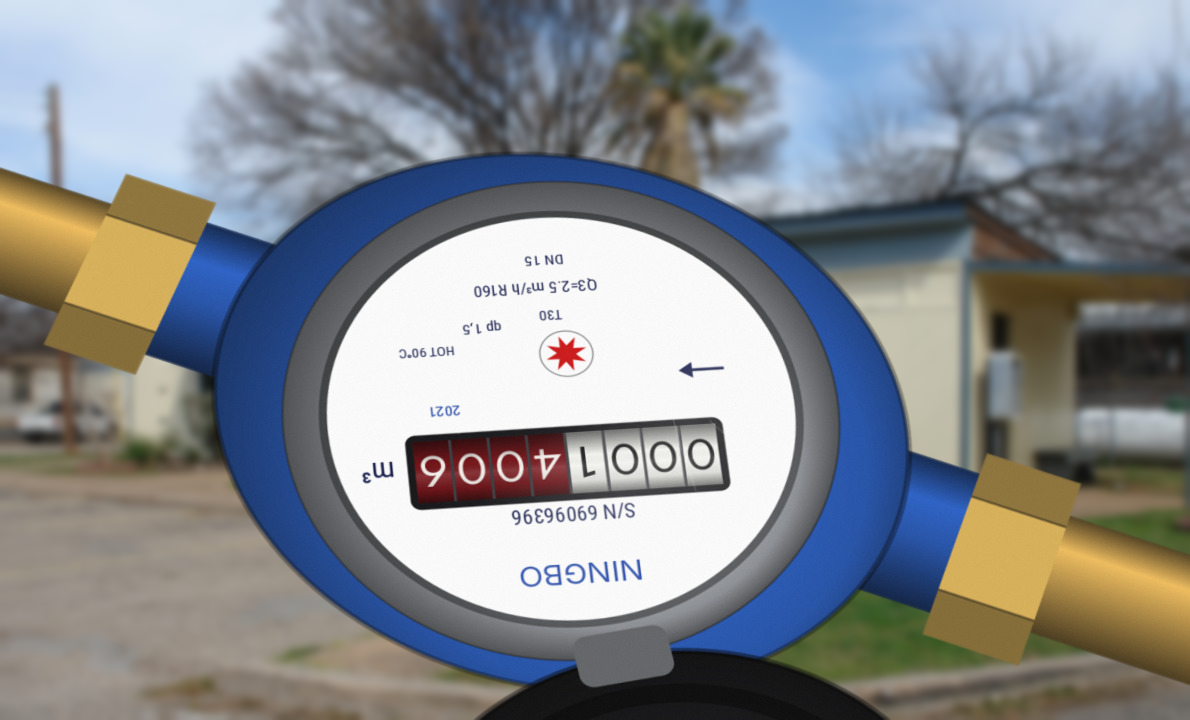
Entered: 1.4006,m³
